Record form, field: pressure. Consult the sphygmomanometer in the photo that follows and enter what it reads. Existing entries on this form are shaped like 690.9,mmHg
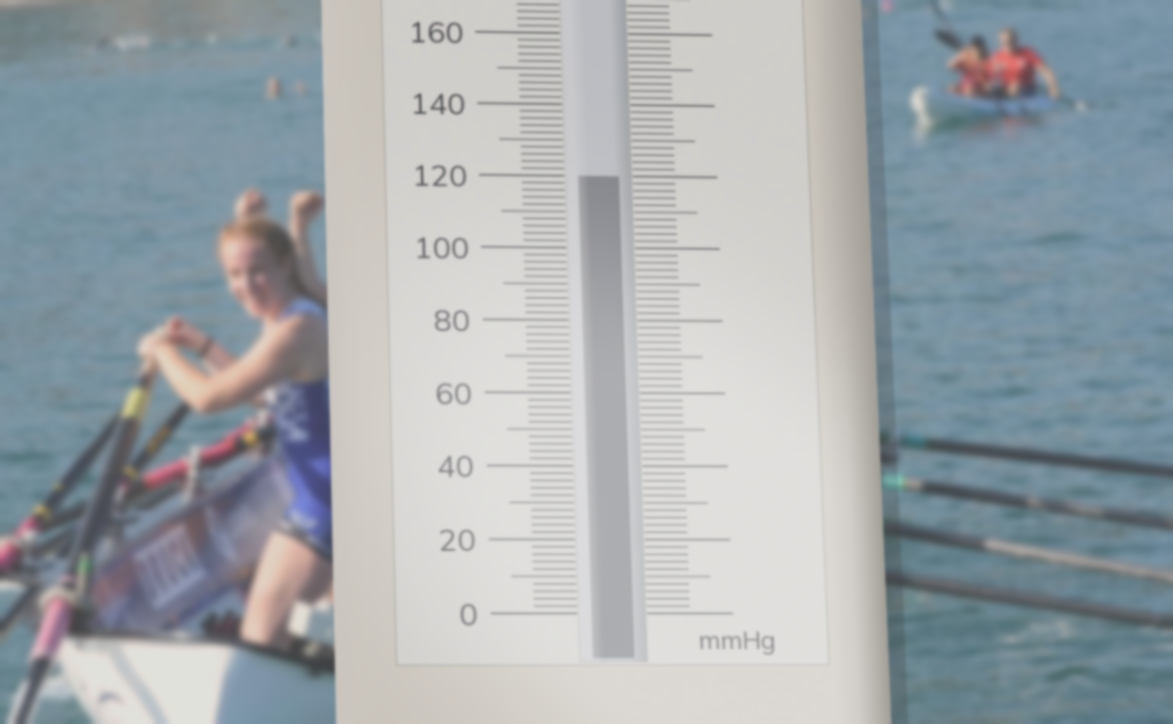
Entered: 120,mmHg
